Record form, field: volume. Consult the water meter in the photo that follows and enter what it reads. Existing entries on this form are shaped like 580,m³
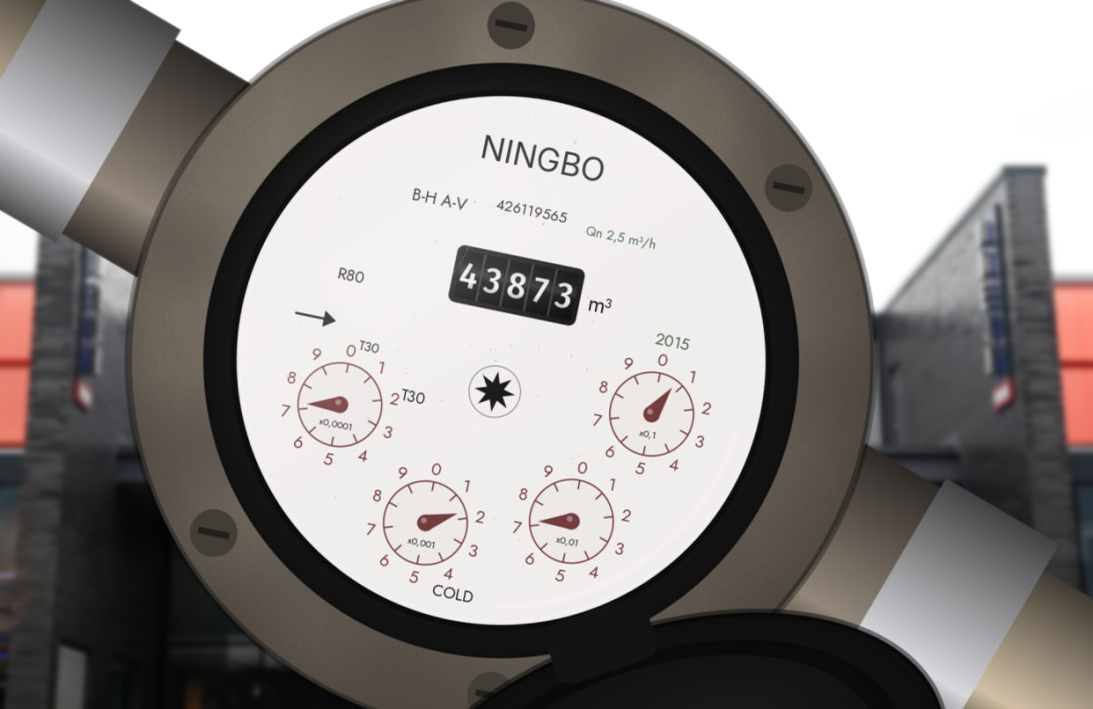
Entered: 43873.0717,m³
